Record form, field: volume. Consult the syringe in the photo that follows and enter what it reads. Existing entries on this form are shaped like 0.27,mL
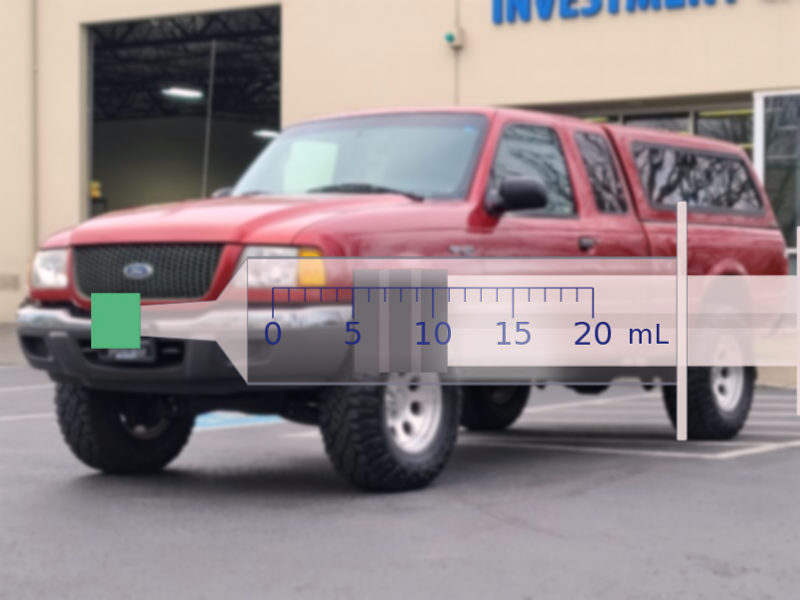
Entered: 5,mL
